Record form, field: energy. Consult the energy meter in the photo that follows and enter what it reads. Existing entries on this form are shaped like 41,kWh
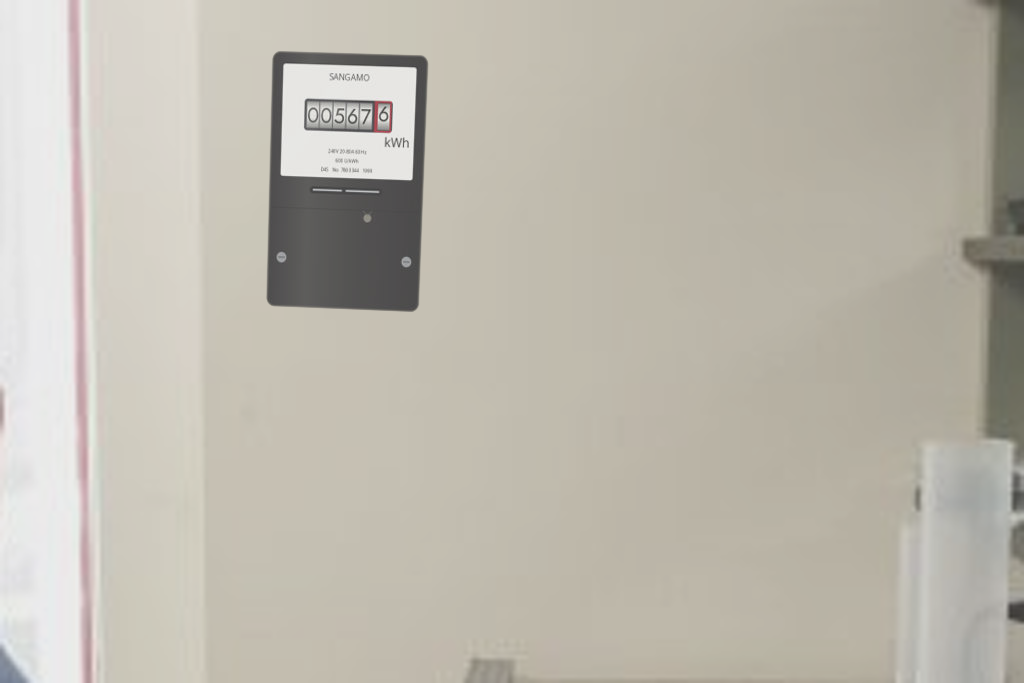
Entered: 567.6,kWh
